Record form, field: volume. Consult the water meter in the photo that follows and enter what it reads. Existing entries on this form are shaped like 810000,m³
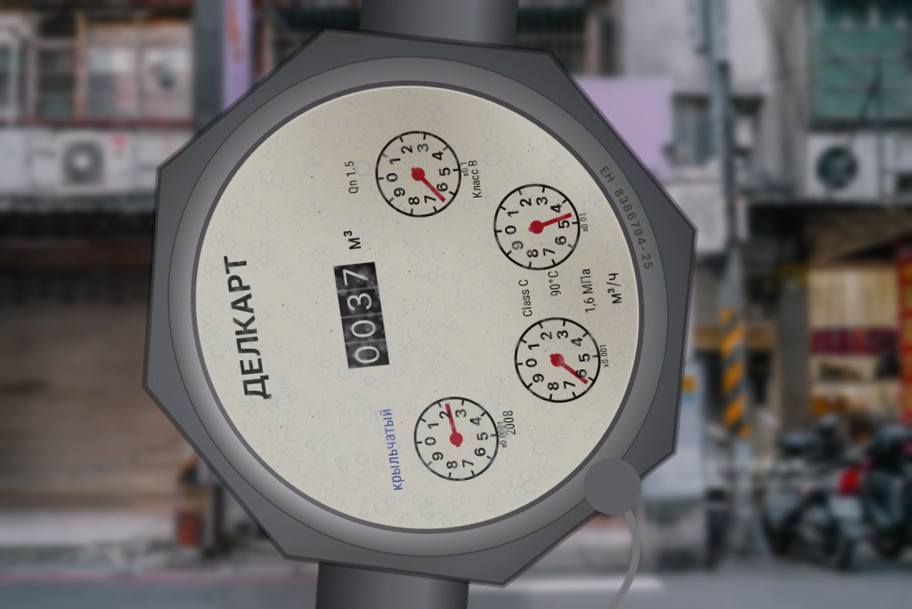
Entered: 37.6462,m³
